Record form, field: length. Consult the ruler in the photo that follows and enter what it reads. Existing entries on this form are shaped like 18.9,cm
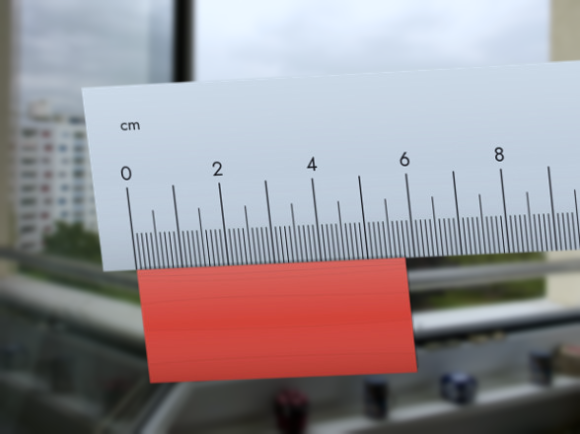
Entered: 5.8,cm
